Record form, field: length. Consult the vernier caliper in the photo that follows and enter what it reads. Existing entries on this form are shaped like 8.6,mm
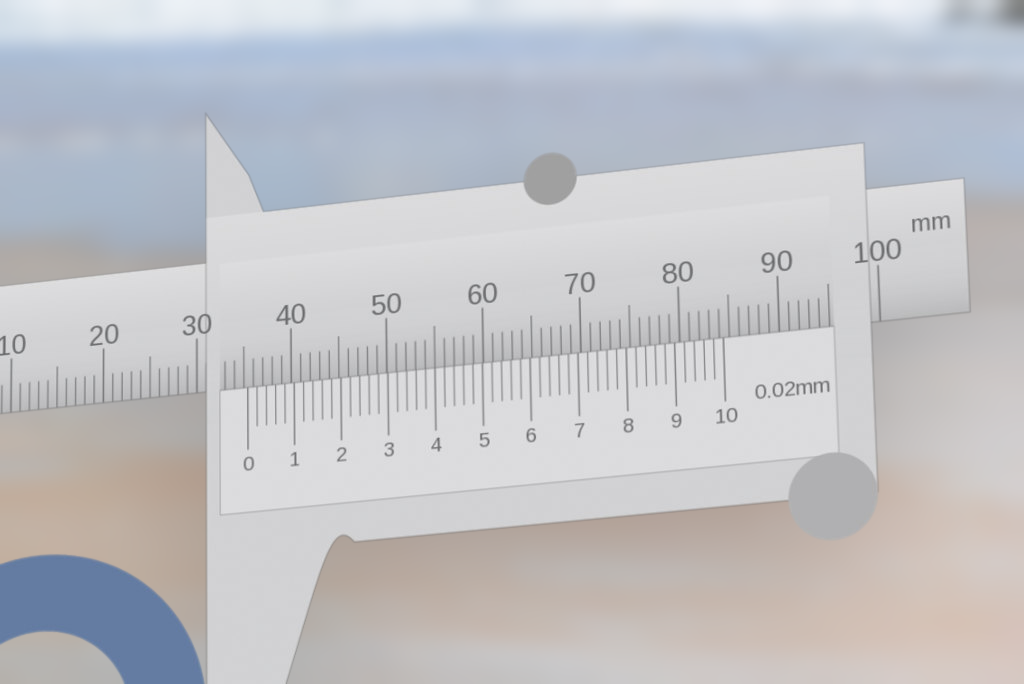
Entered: 35.4,mm
